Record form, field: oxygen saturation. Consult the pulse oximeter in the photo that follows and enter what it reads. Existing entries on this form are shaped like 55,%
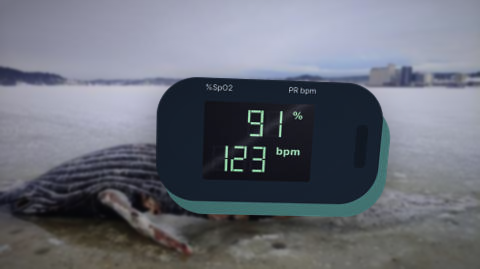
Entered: 91,%
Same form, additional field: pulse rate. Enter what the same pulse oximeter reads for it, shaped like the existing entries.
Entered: 123,bpm
